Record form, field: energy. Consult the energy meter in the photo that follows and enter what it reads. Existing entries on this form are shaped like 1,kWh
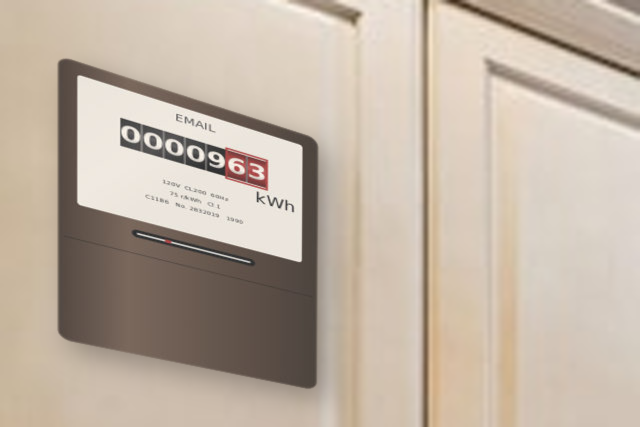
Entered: 9.63,kWh
